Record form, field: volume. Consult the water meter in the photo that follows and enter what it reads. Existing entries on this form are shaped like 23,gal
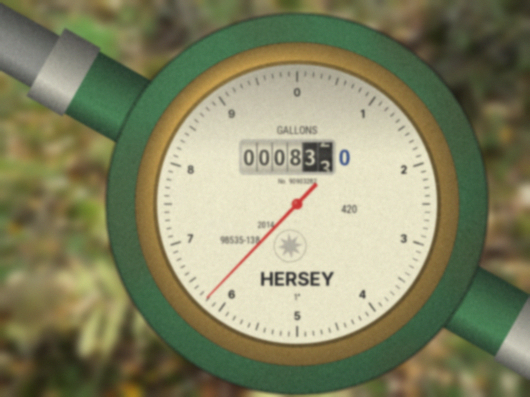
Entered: 8326.2,gal
